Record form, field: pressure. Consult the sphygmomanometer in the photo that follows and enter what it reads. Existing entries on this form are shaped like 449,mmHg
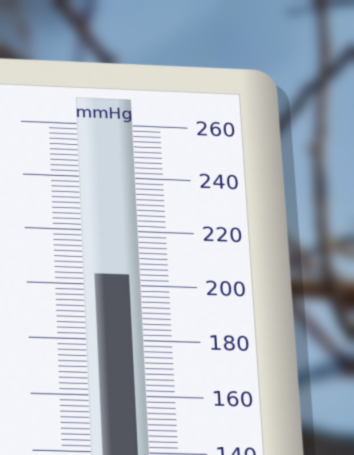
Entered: 204,mmHg
